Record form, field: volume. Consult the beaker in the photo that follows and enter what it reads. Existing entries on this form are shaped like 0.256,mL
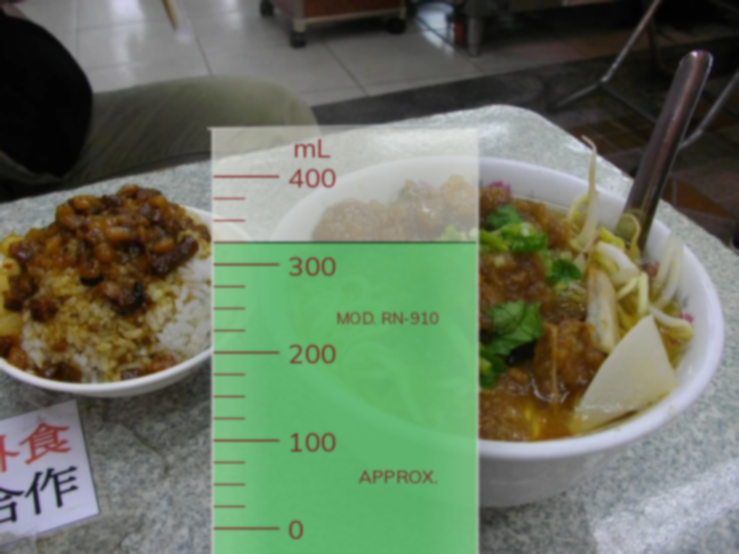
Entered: 325,mL
